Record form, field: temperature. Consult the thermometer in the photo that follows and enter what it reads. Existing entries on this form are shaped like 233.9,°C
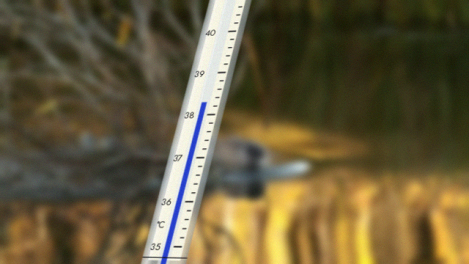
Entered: 38.3,°C
